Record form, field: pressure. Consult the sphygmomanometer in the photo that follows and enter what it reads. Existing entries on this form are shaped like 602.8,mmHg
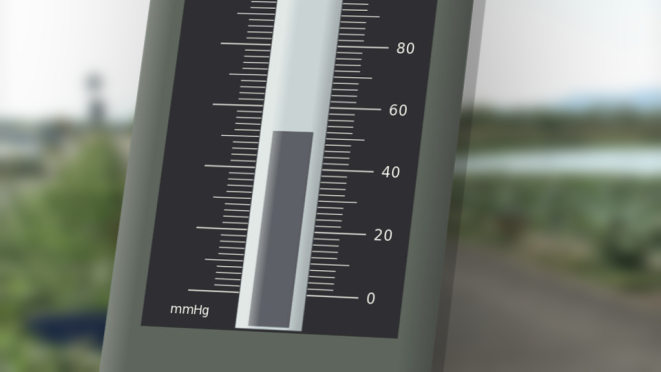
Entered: 52,mmHg
